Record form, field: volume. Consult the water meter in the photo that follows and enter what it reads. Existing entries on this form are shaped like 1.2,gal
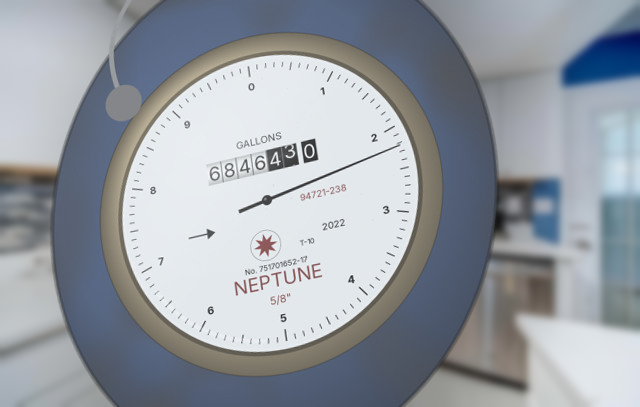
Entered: 6846432.2,gal
